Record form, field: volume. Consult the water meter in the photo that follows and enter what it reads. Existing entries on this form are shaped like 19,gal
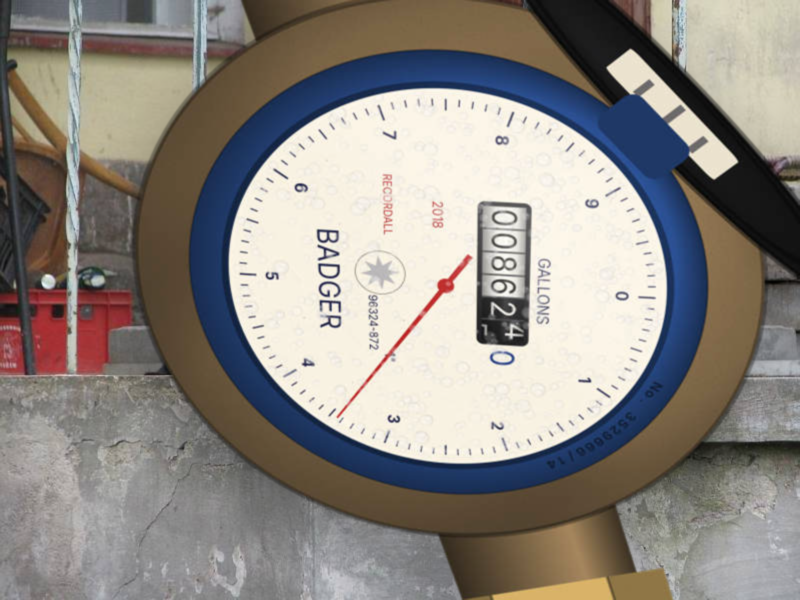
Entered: 86243.4,gal
